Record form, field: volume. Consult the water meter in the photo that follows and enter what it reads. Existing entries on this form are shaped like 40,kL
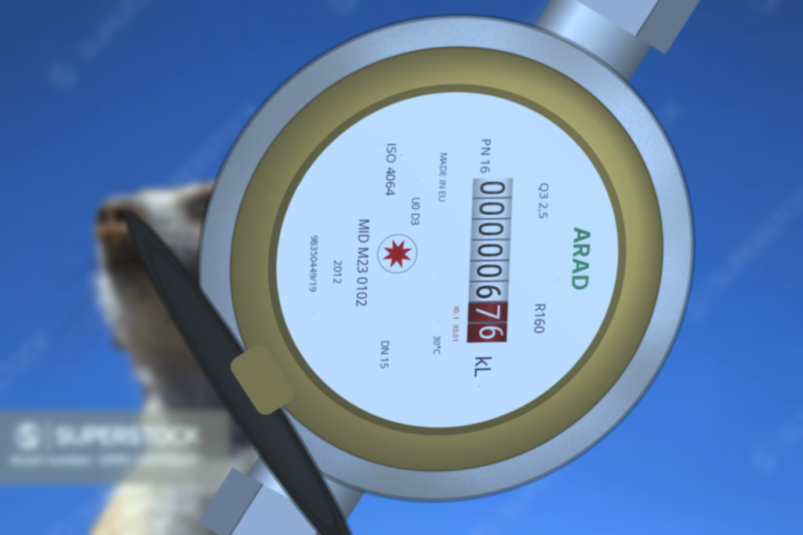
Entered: 6.76,kL
